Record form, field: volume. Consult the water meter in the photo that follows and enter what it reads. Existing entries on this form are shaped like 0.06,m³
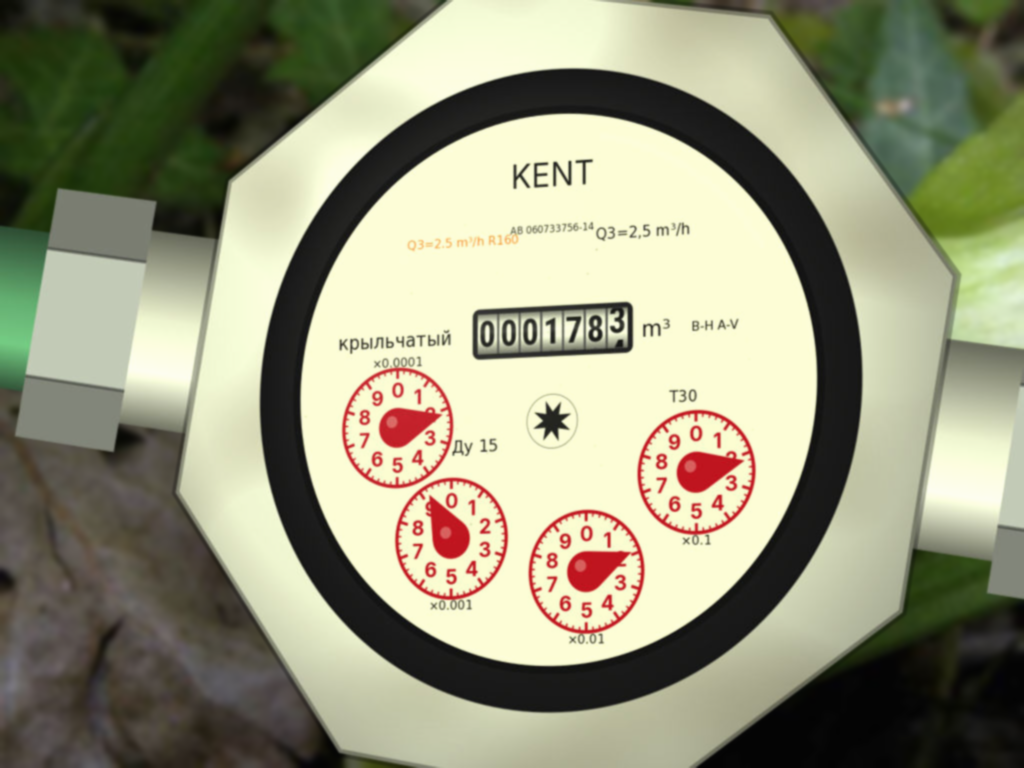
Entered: 1783.2192,m³
